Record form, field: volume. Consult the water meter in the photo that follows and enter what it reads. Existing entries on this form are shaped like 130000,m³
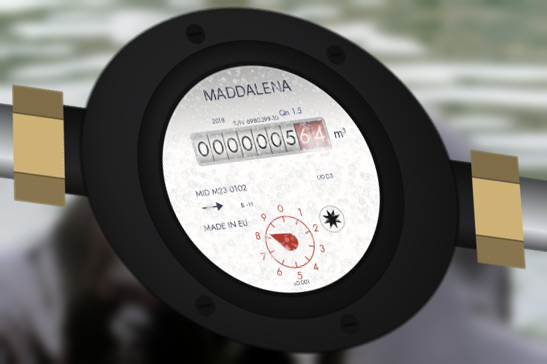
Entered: 5.648,m³
